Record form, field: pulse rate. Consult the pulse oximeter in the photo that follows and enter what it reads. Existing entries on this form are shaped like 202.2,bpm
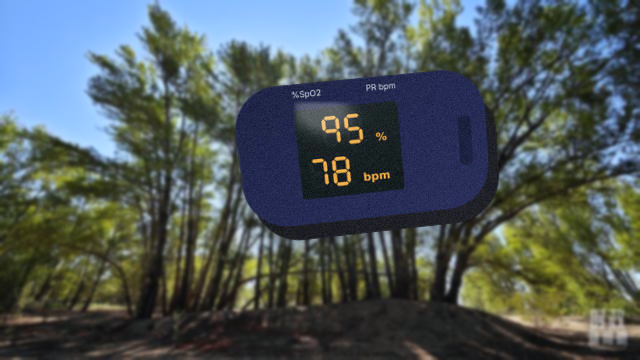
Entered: 78,bpm
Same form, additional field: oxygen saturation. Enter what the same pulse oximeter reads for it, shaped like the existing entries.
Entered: 95,%
